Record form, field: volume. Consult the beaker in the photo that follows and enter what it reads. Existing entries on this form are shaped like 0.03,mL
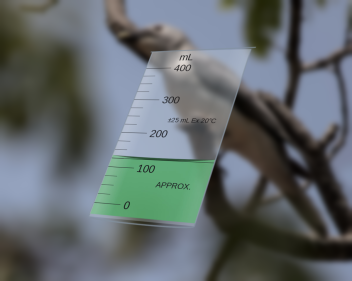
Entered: 125,mL
